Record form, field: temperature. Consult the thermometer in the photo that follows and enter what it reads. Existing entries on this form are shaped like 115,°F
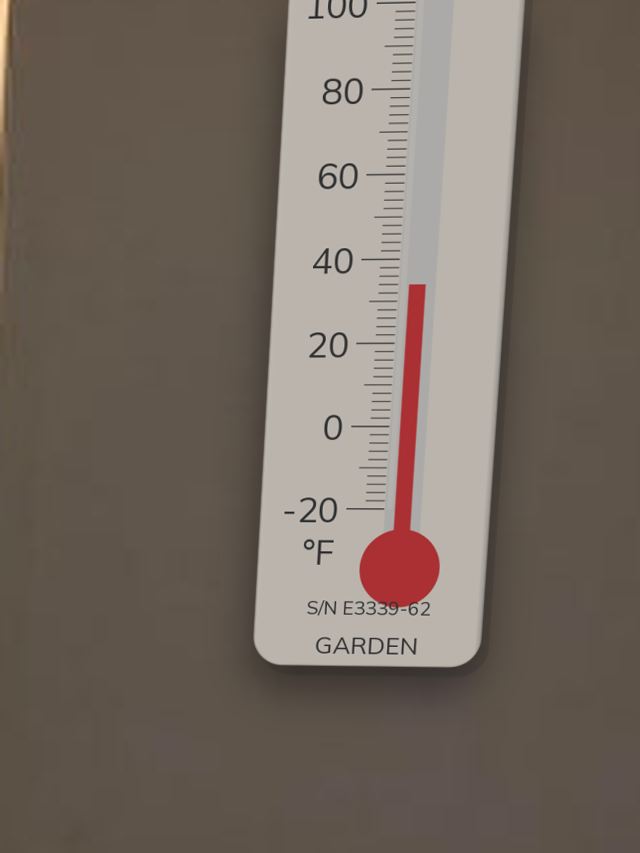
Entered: 34,°F
